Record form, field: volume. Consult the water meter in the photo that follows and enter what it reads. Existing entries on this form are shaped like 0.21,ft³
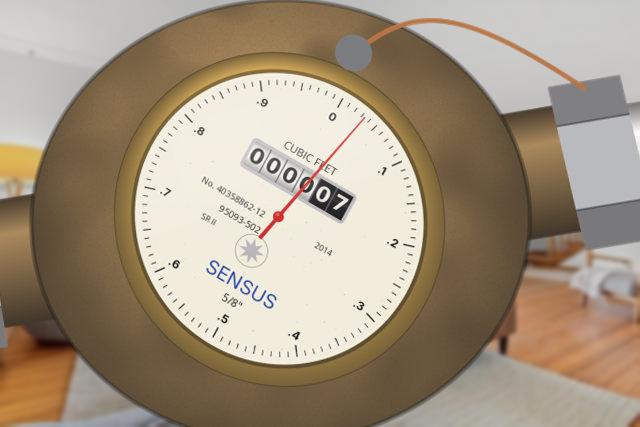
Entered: 7.03,ft³
